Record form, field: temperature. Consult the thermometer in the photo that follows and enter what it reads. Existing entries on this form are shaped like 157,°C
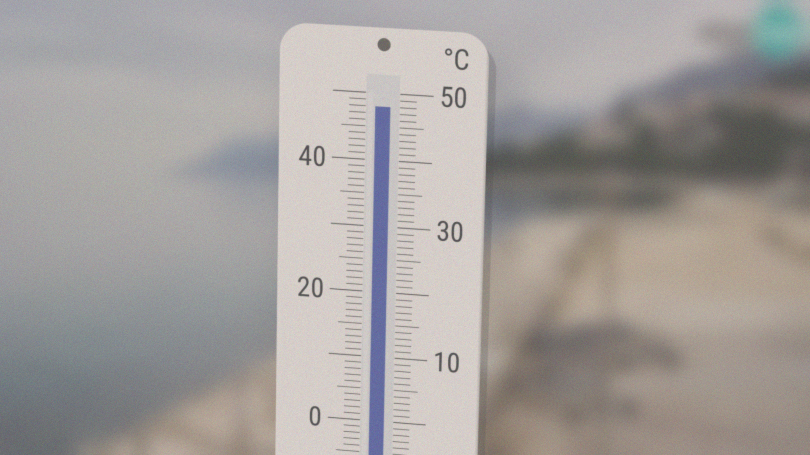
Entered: 48,°C
